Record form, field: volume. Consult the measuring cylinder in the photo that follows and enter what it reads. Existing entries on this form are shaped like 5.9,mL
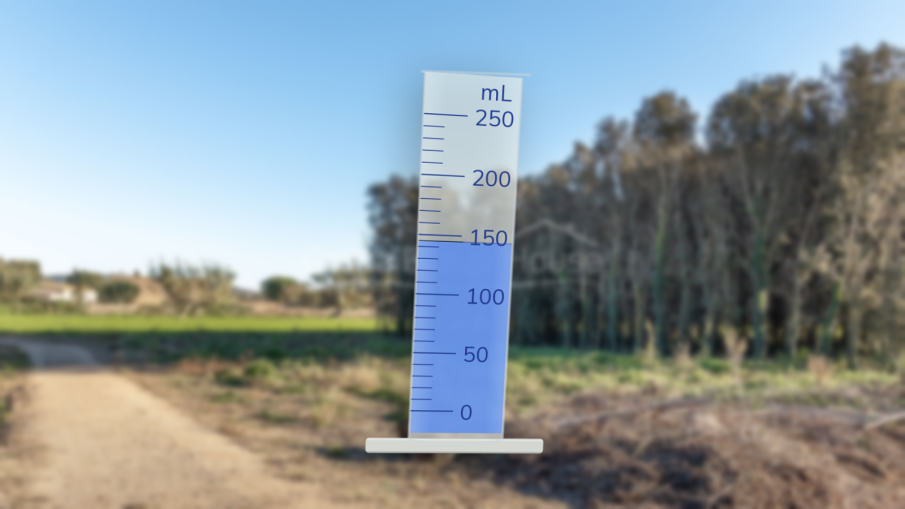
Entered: 145,mL
